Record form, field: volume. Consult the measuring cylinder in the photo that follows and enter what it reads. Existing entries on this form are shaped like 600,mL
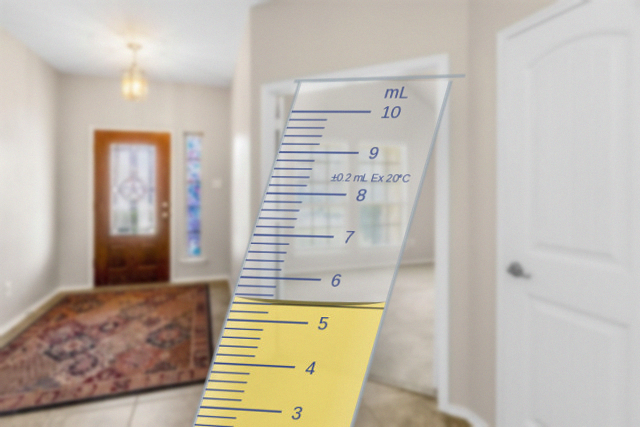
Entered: 5.4,mL
